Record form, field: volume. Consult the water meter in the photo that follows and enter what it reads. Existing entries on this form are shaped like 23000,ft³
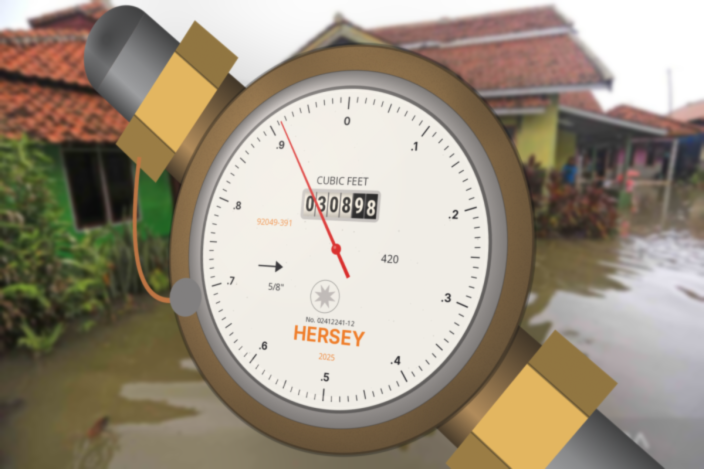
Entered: 30897.91,ft³
